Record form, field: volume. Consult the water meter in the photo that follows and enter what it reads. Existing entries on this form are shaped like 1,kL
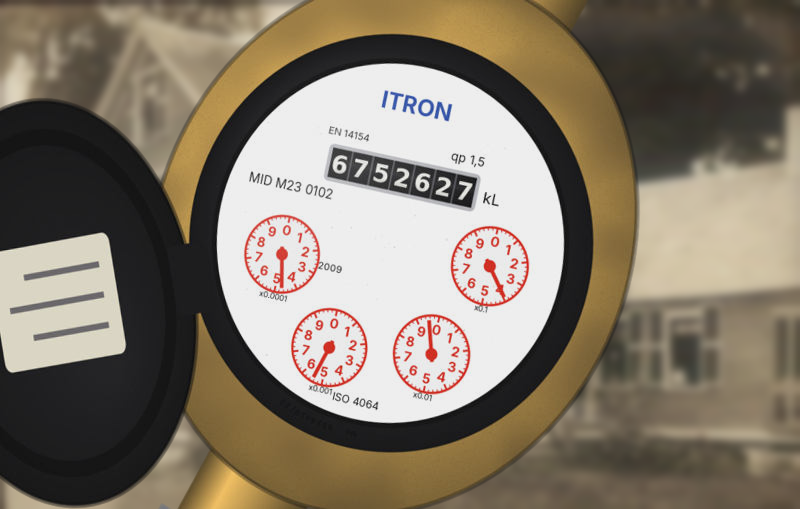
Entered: 6752627.3954,kL
